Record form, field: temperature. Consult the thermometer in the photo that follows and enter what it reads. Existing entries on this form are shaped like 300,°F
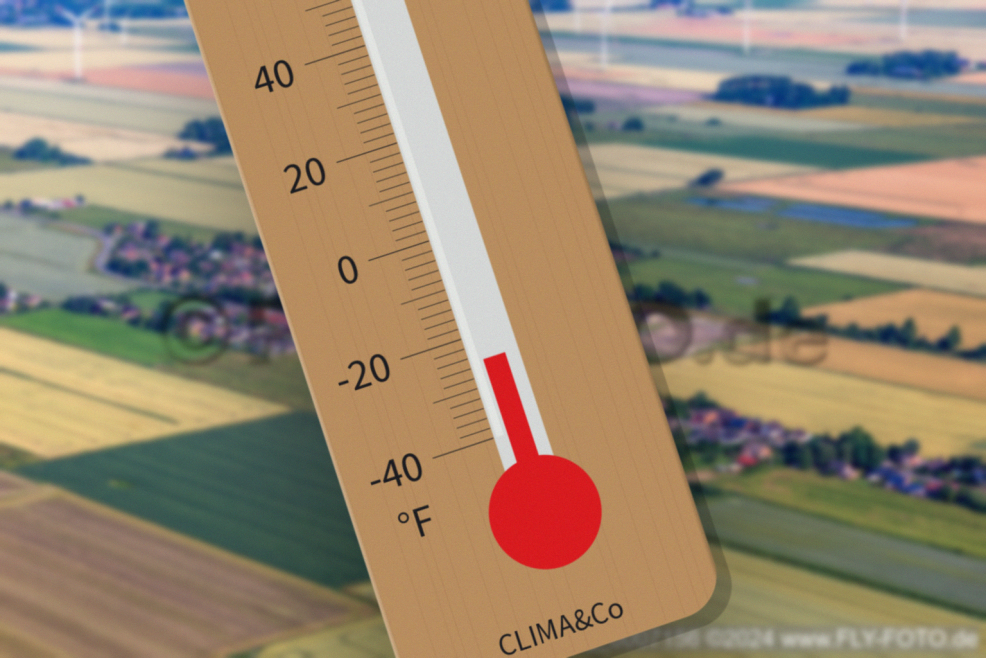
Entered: -25,°F
